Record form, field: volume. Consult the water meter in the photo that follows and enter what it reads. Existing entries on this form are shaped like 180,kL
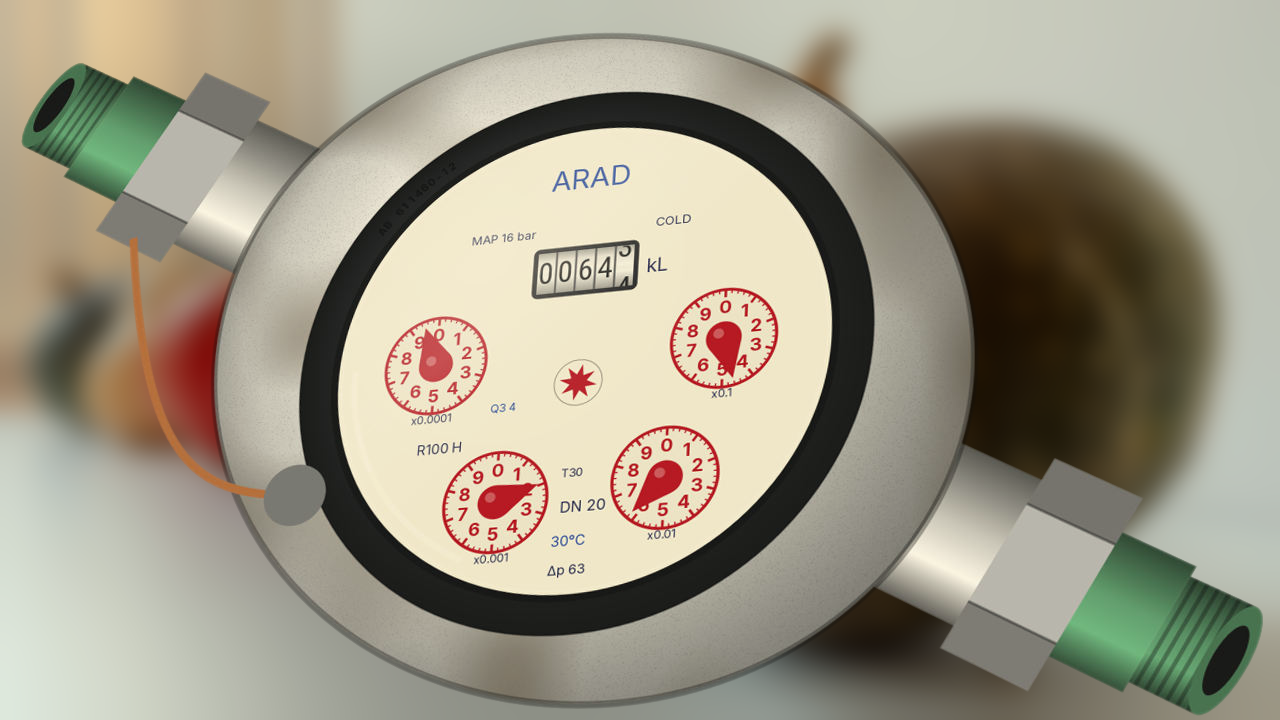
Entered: 643.4619,kL
